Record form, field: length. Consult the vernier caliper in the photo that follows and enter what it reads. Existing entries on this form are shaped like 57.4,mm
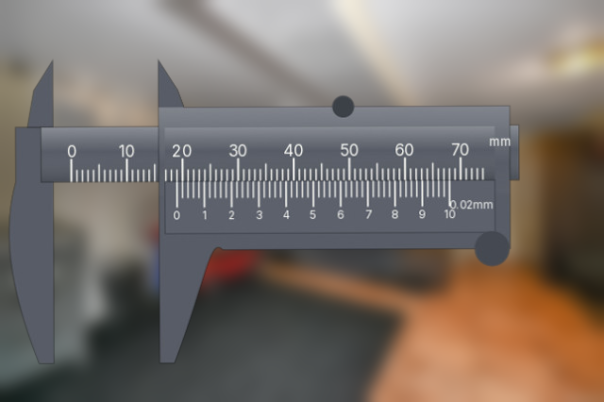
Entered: 19.0,mm
